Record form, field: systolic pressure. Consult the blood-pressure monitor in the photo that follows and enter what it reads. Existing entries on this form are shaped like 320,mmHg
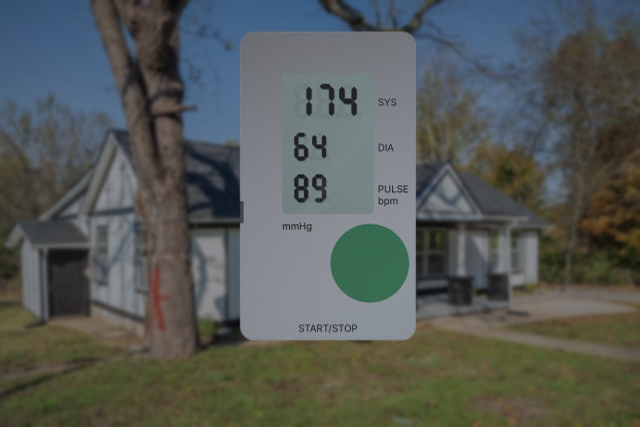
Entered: 174,mmHg
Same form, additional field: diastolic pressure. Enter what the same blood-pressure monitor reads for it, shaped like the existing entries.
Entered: 64,mmHg
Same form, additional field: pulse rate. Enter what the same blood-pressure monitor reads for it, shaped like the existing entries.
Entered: 89,bpm
